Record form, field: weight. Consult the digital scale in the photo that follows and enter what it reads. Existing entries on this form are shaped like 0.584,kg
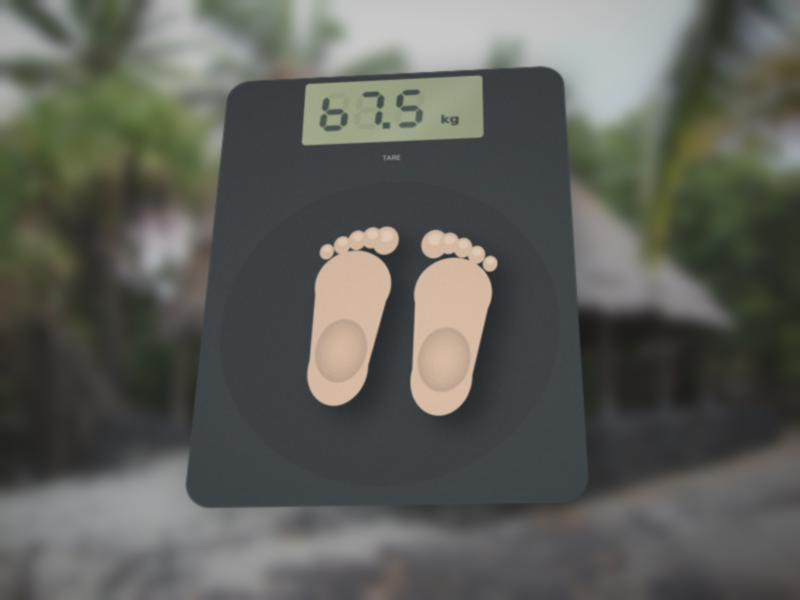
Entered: 67.5,kg
